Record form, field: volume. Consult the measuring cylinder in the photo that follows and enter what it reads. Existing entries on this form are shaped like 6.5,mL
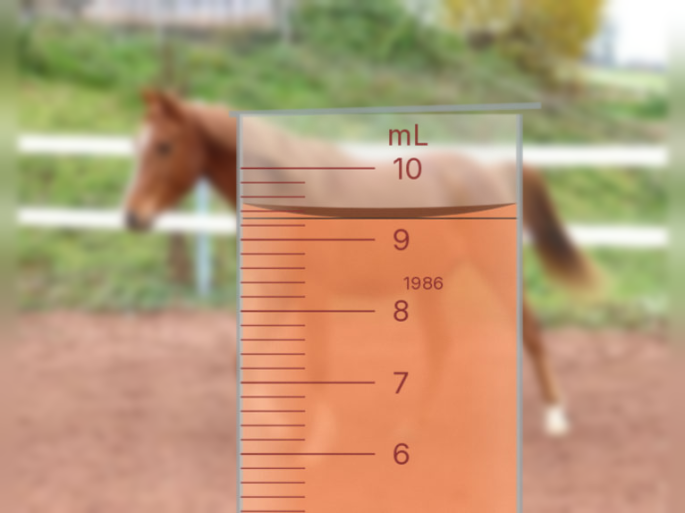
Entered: 9.3,mL
